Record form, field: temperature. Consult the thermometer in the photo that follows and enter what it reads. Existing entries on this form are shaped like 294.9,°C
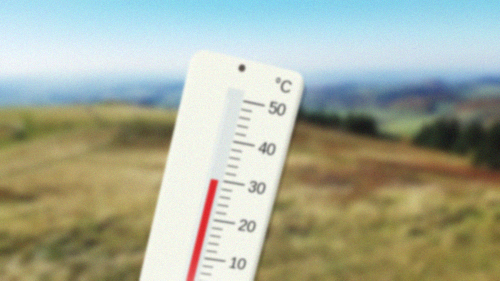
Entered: 30,°C
